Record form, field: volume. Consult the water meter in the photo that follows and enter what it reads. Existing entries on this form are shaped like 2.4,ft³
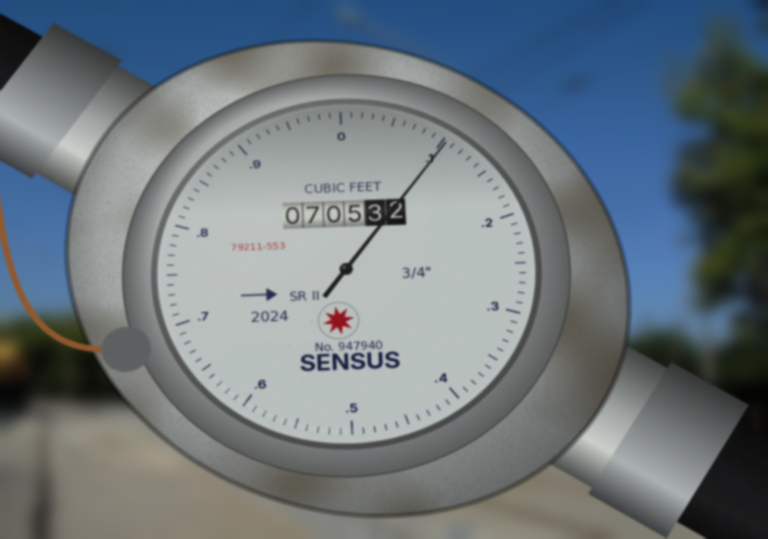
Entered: 70532.10,ft³
